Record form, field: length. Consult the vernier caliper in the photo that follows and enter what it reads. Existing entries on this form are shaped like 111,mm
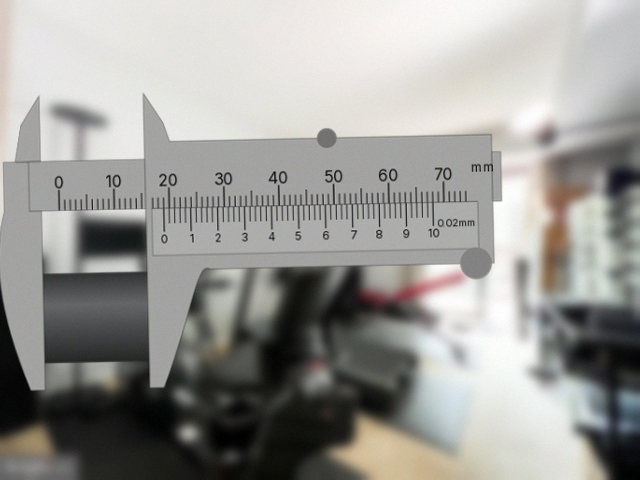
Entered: 19.0,mm
